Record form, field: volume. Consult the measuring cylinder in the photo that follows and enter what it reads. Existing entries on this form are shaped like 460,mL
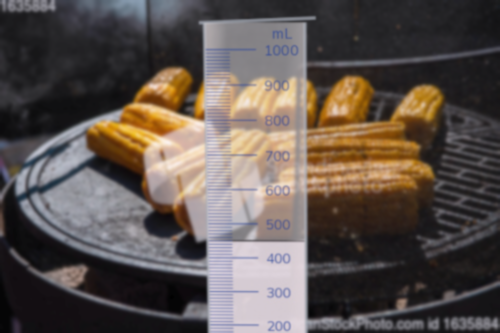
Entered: 450,mL
